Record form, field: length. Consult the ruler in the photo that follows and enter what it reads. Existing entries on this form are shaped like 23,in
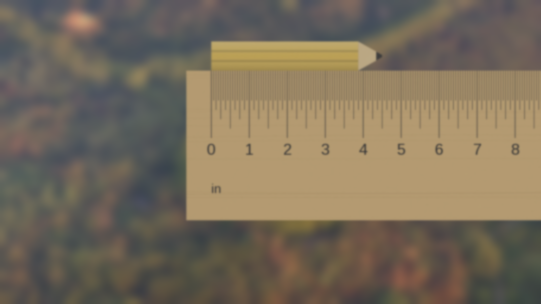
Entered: 4.5,in
